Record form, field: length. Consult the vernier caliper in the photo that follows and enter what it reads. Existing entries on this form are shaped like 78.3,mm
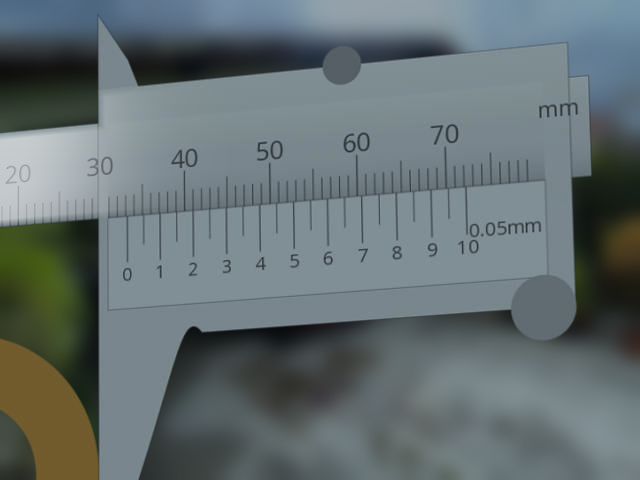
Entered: 33.2,mm
